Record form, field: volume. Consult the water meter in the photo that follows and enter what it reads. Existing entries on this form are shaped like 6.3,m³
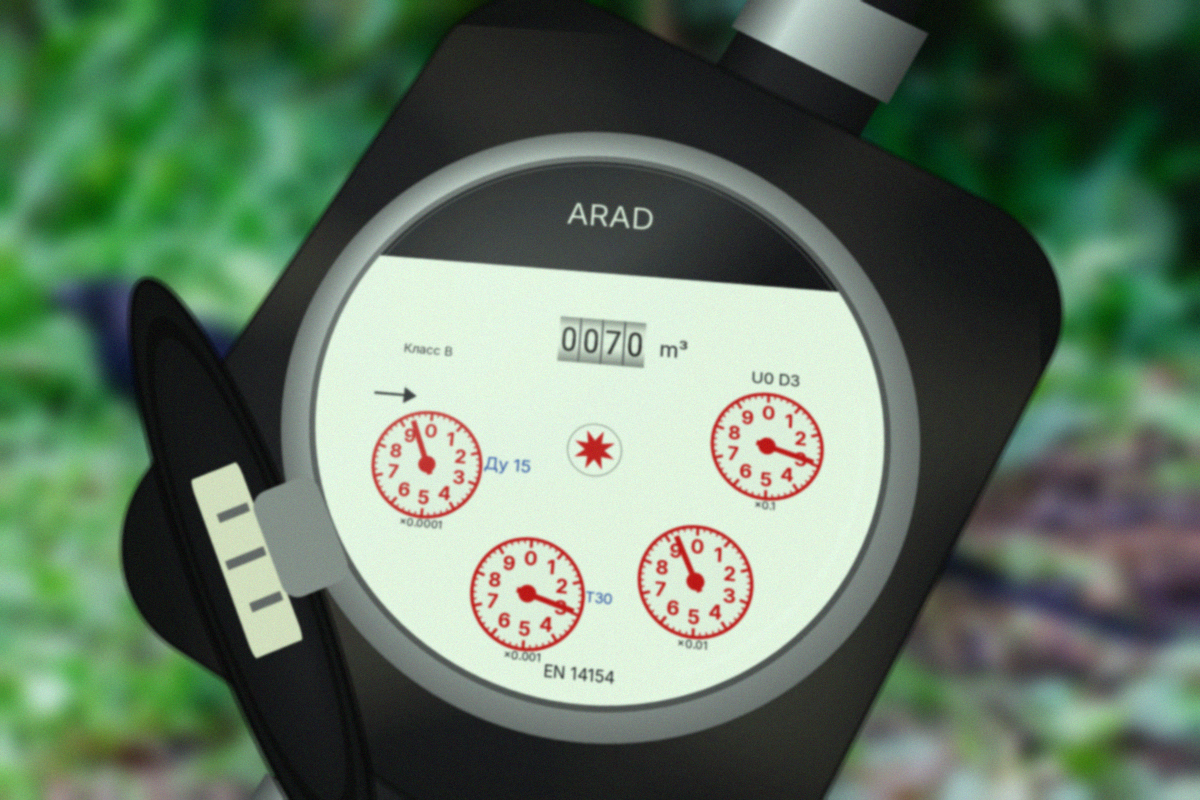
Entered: 70.2929,m³
